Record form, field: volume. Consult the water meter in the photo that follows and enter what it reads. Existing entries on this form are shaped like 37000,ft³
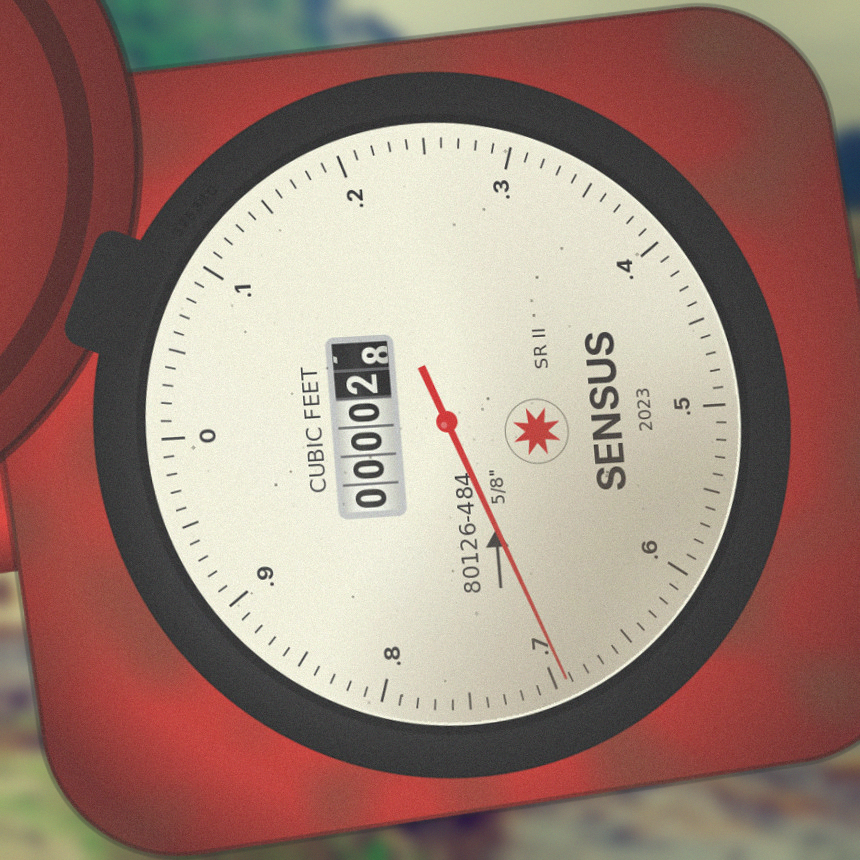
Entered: 27.69,ft³
